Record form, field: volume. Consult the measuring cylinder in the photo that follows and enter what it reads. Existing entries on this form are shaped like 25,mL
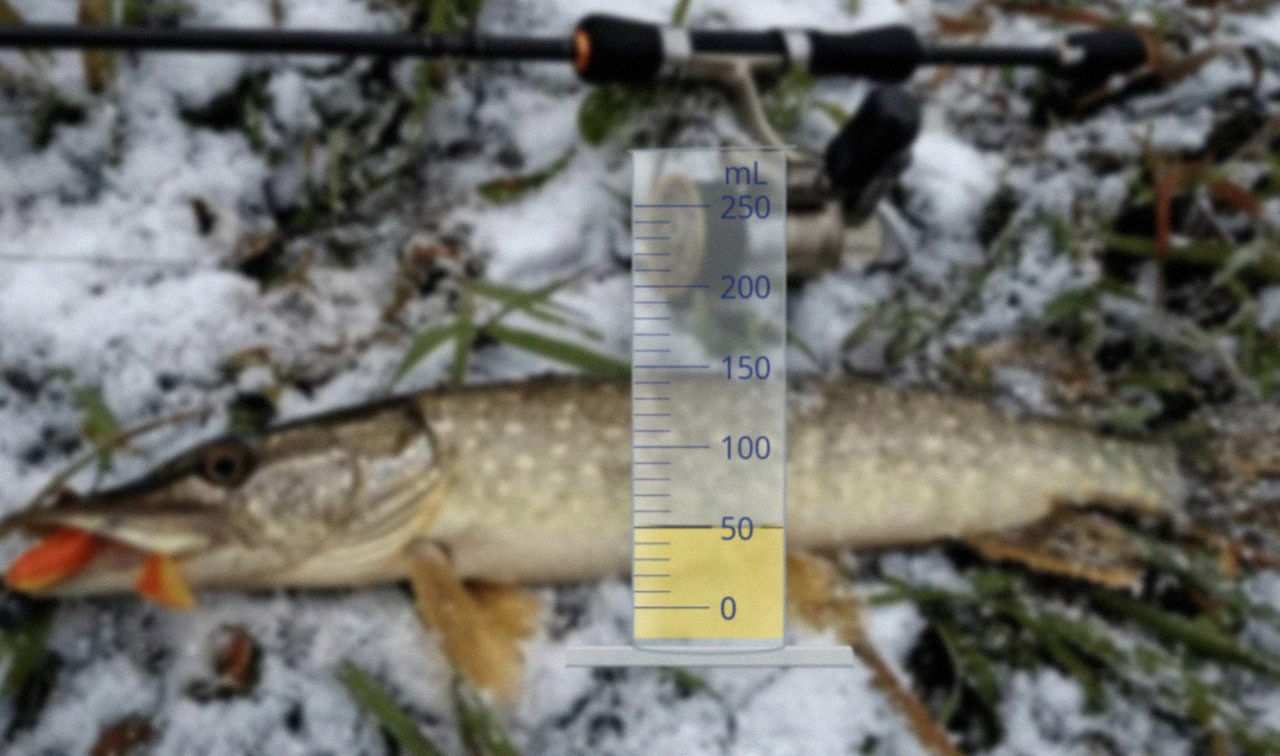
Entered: 50,mL
